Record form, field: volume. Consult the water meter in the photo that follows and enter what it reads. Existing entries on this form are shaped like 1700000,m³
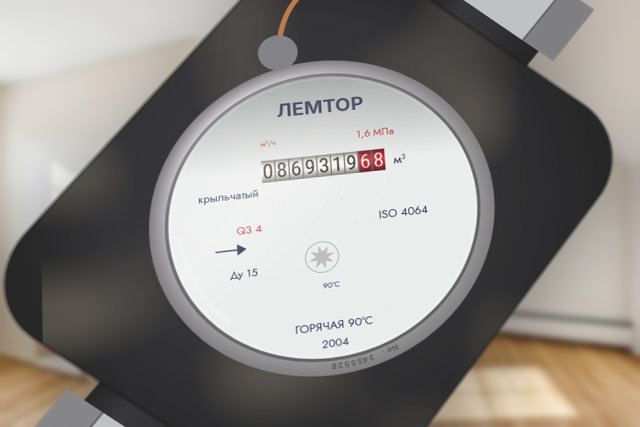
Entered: 869319.68,m³
